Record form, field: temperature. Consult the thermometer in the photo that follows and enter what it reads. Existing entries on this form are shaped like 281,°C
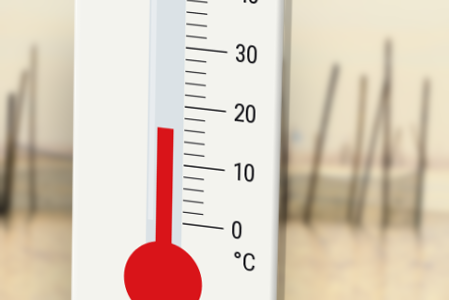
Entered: 16,°C
